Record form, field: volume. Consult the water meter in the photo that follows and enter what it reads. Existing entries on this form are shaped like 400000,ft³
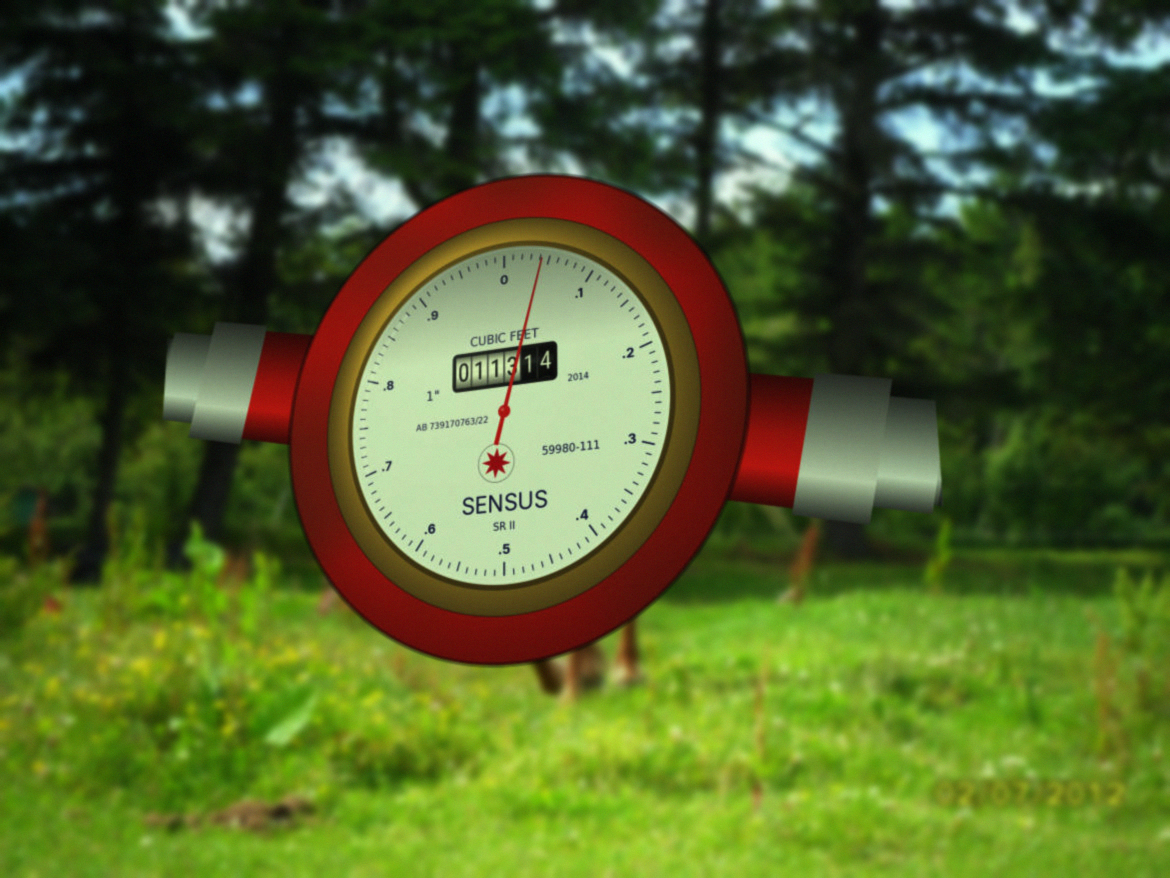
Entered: 11314.04,ft³
